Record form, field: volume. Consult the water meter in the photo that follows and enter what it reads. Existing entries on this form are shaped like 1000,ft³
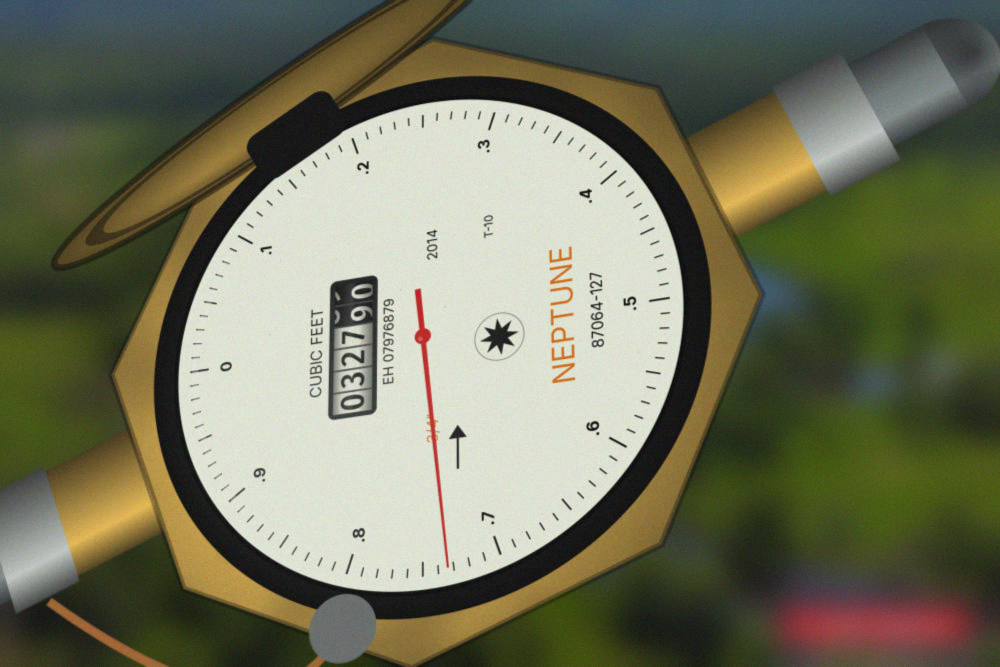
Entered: 32789.73,ft³
